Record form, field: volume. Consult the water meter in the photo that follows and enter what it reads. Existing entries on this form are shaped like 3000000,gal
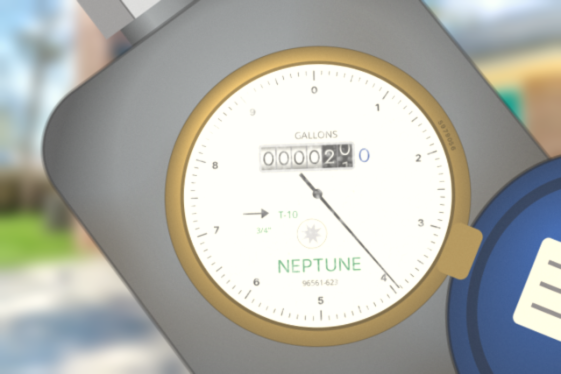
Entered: 203.9,gal
